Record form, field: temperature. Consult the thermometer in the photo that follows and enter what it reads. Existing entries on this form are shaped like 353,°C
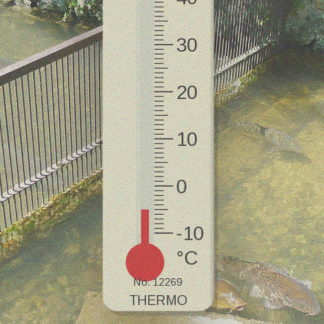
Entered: -5,°C
